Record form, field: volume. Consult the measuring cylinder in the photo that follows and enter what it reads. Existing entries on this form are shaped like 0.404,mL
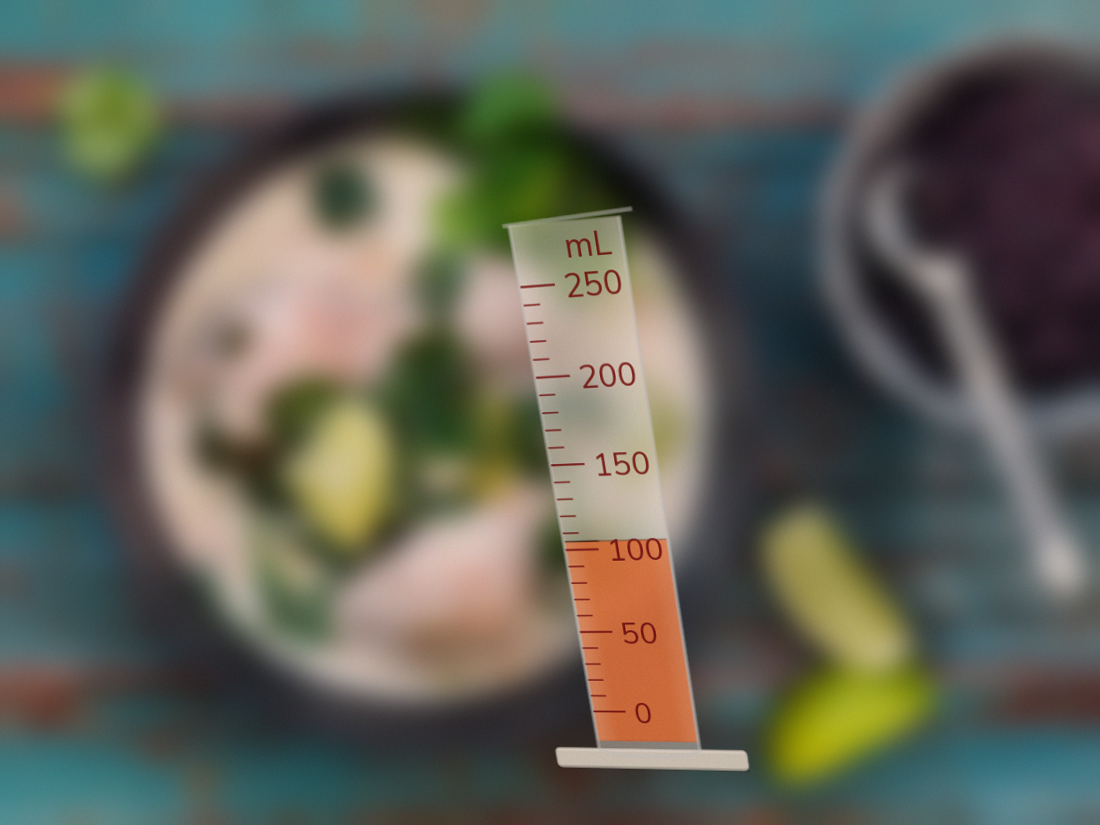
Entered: 105,mL
